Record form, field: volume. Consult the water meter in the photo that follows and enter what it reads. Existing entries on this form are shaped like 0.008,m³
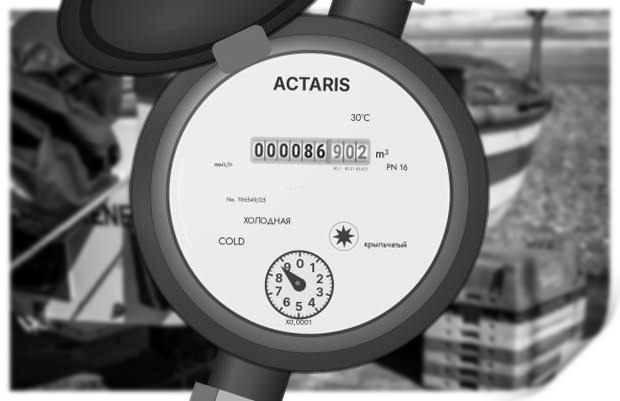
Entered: 86.9028,m³
